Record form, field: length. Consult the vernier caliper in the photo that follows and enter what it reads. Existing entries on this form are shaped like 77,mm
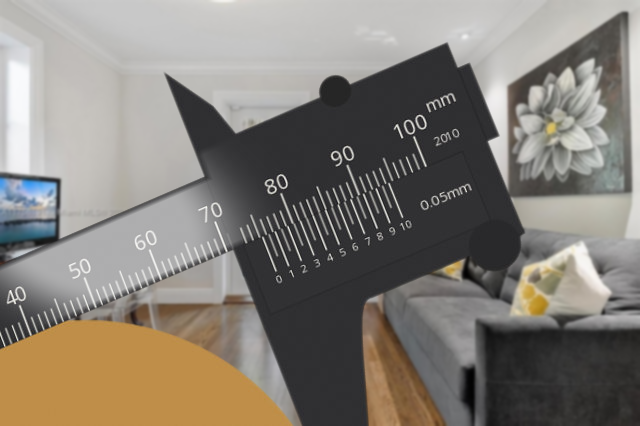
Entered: 75.4,mm
